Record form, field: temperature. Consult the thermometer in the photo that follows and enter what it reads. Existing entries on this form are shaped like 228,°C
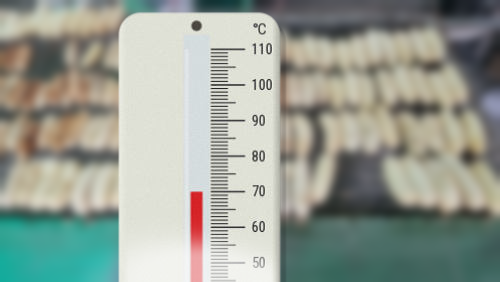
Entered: 70,°C
